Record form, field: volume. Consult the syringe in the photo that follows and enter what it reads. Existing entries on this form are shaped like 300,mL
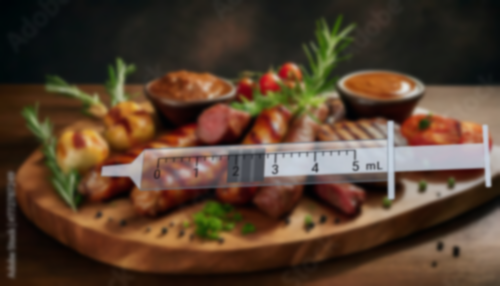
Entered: 1.8,mL
